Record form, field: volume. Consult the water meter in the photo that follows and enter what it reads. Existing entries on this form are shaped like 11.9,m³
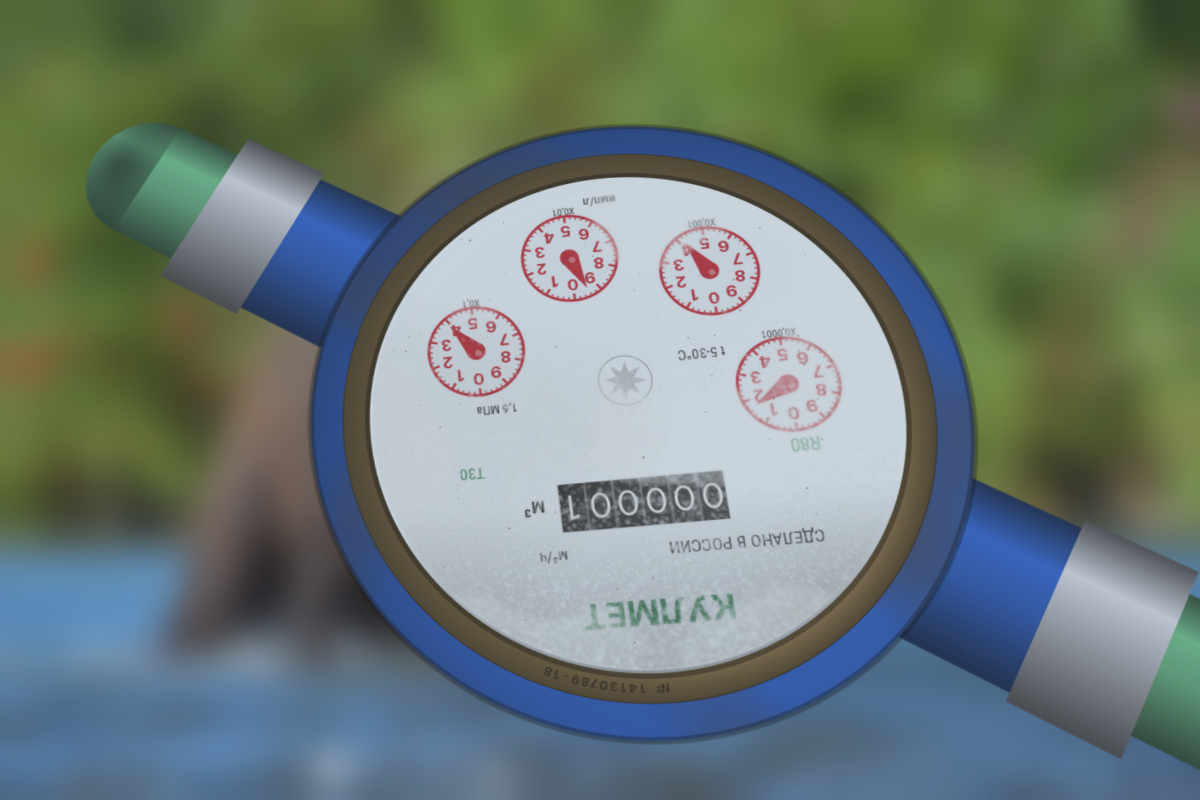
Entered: 1.3941,m³
